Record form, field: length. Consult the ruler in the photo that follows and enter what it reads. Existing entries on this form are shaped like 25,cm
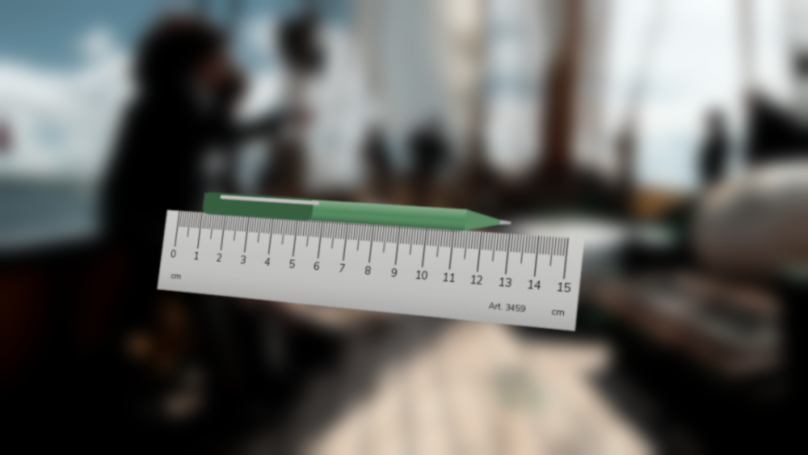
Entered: 12,cm
